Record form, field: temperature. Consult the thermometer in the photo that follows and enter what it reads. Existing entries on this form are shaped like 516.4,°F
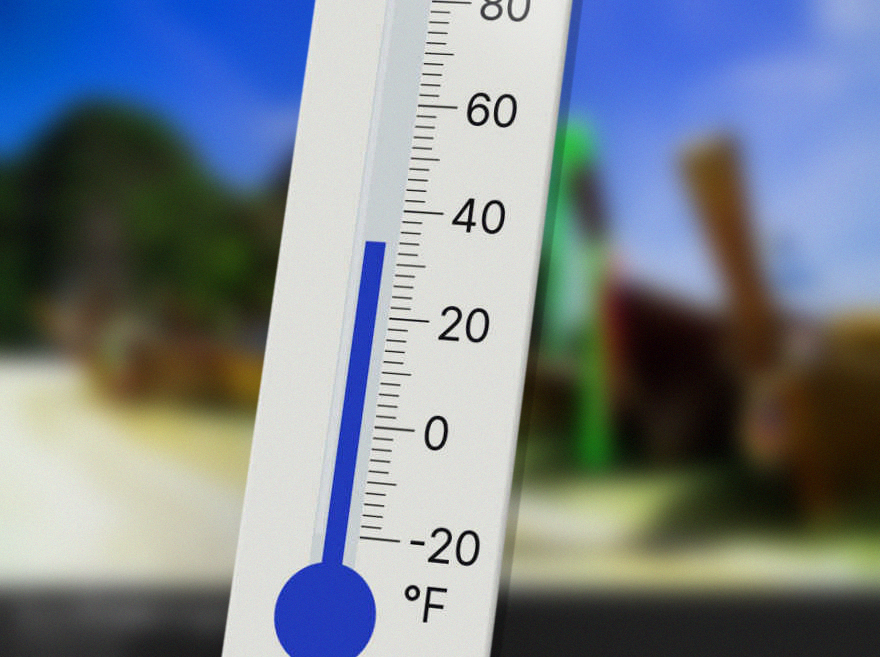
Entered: 34,°F
